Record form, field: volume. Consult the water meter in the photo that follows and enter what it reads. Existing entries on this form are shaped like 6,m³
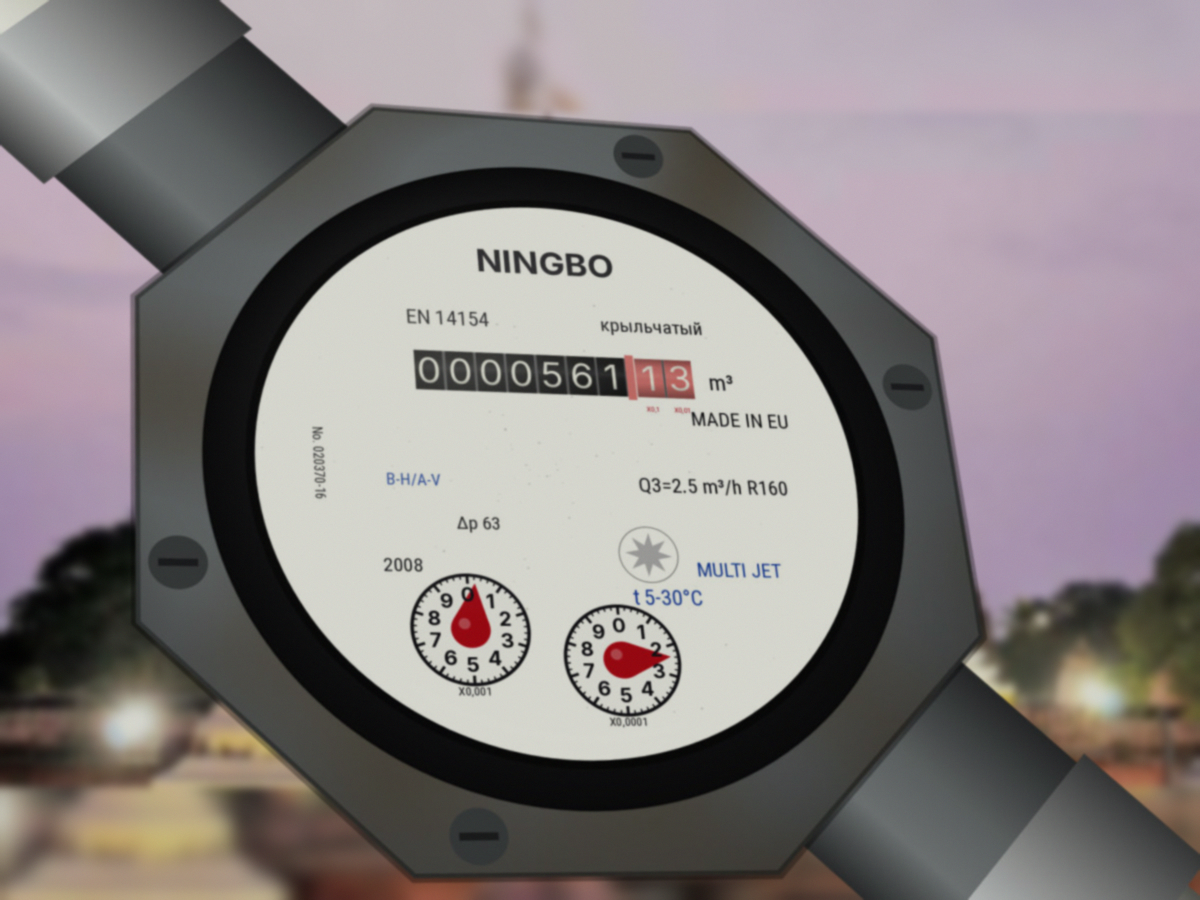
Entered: 561.1302,m³
